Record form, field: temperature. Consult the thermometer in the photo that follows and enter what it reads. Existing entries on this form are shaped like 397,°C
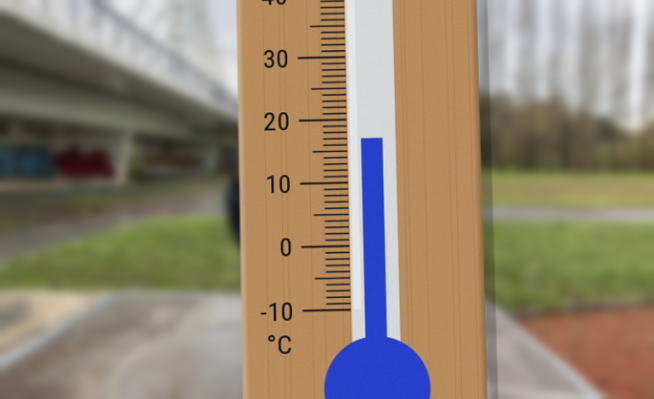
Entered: 17,°C
